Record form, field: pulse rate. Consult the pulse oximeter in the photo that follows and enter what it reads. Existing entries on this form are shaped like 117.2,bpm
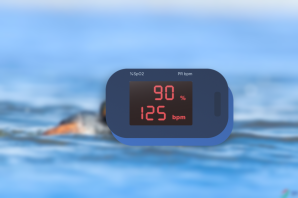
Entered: 125,bpm
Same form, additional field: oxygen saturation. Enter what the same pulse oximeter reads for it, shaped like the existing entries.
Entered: 90,%
